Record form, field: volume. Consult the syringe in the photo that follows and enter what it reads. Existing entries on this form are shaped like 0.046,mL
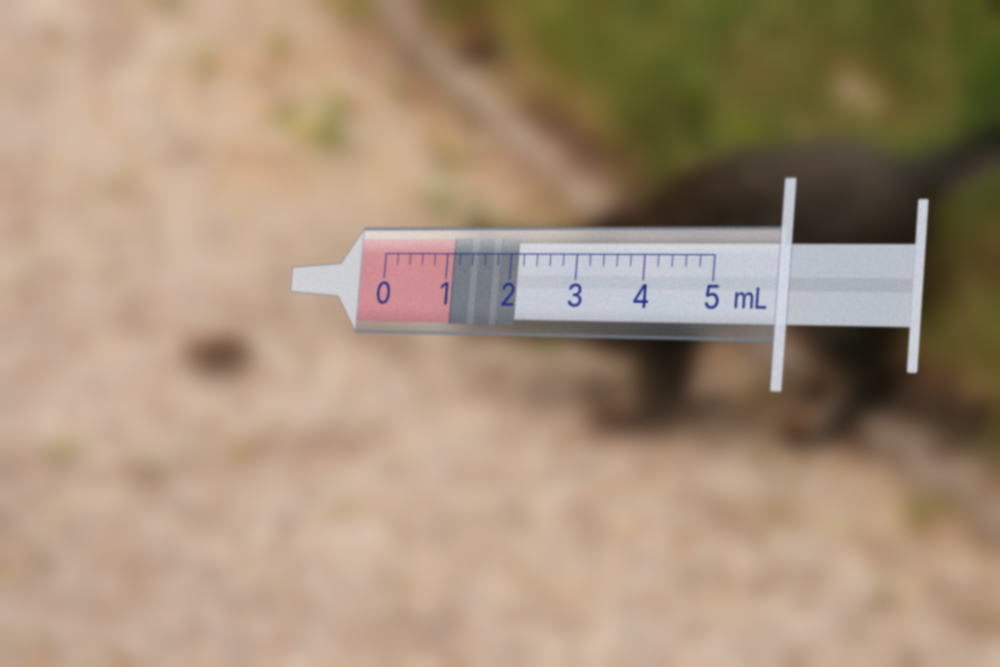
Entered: 1.1,mL
